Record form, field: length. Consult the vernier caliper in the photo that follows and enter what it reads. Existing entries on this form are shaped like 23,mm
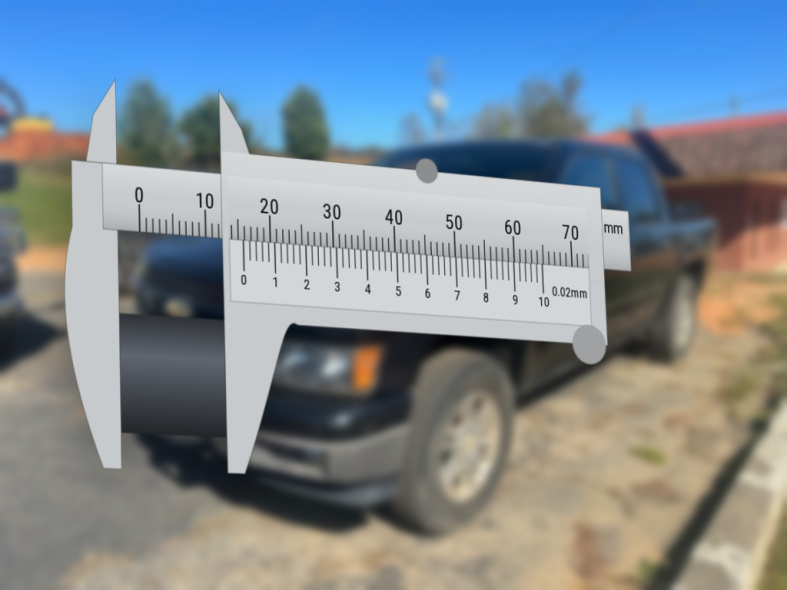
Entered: 15.8,mm
